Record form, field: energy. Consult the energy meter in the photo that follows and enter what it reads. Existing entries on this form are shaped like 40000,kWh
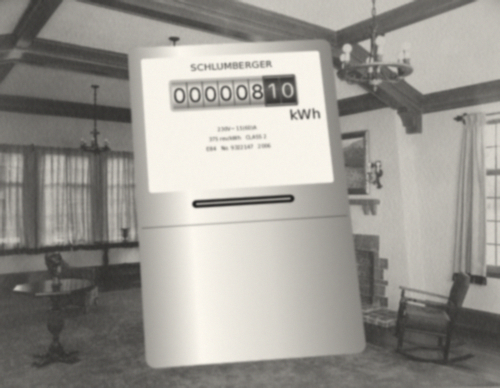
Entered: 8.10,kWh
